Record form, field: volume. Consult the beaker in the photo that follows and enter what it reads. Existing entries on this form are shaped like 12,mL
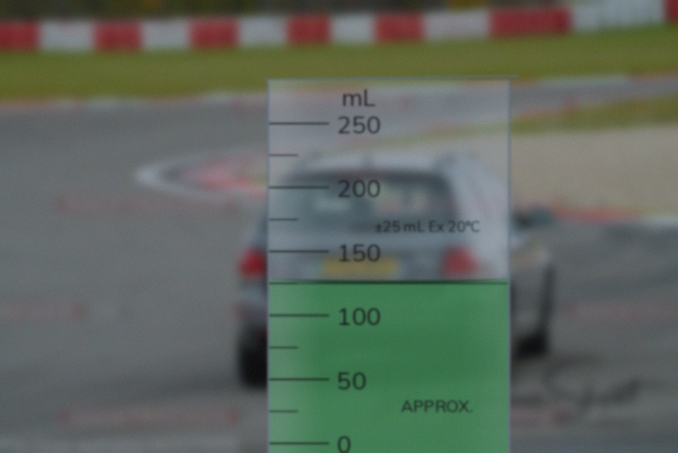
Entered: 125,mL
